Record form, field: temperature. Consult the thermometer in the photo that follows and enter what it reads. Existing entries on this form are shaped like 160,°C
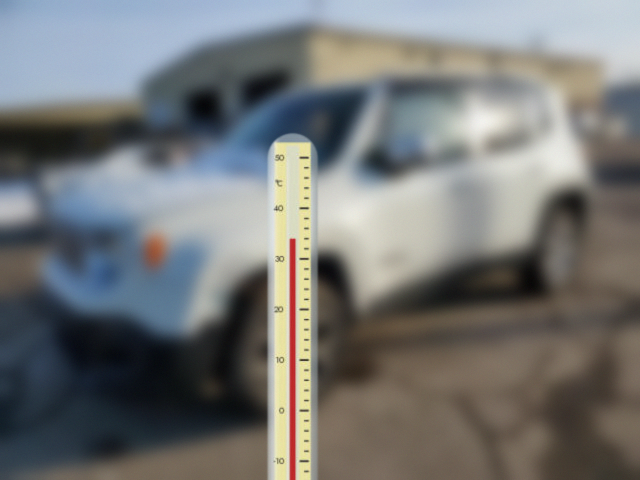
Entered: 34,°C
